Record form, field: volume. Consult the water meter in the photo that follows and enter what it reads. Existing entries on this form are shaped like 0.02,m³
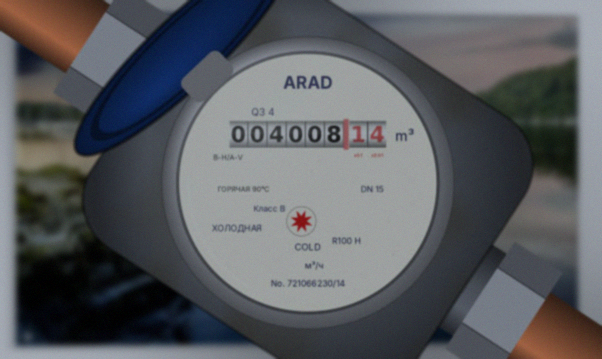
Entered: 4008.14,m³
